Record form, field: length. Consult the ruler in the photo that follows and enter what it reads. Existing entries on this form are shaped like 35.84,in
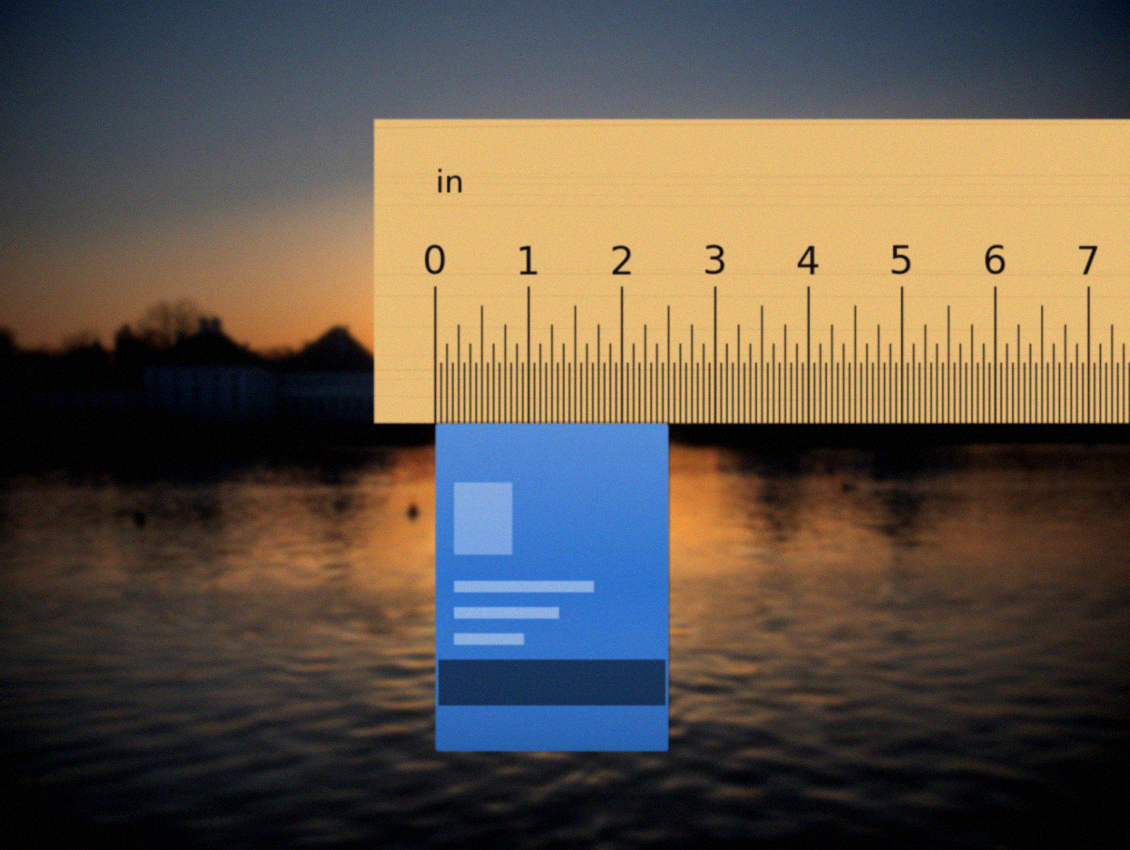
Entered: 2.5,in
